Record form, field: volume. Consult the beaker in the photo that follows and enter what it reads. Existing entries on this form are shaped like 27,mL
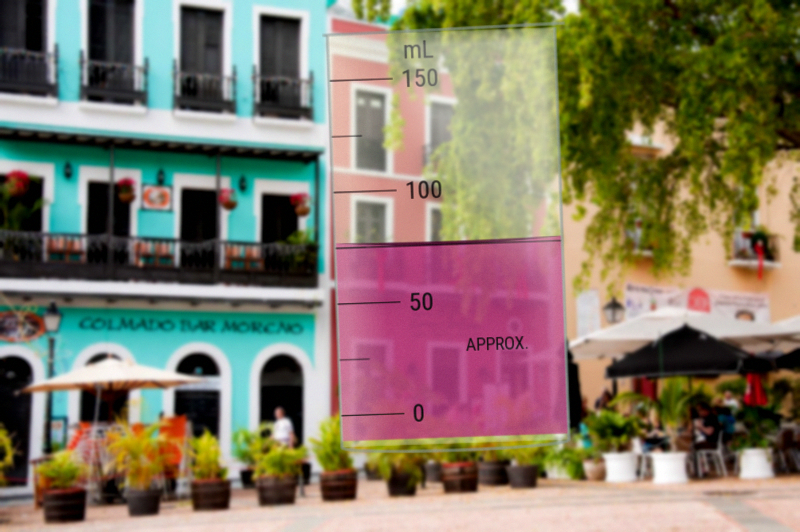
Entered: 75,mL
